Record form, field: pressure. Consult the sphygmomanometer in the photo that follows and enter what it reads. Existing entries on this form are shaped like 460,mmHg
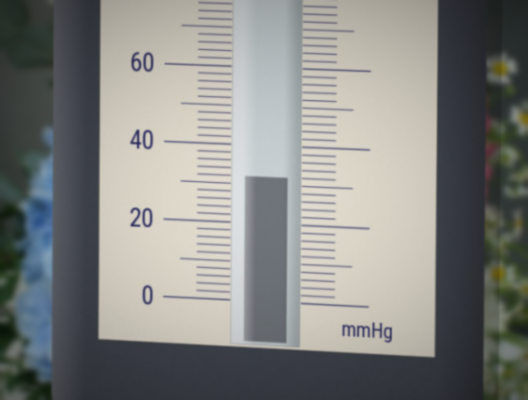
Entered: 32,mmHg
